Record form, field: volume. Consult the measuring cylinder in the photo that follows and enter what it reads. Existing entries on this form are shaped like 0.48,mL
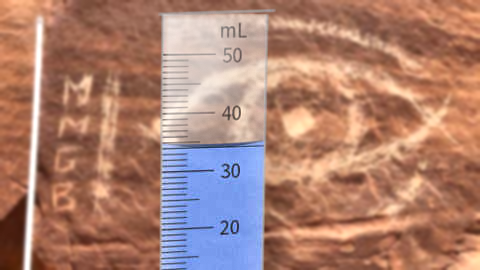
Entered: 34,mL
